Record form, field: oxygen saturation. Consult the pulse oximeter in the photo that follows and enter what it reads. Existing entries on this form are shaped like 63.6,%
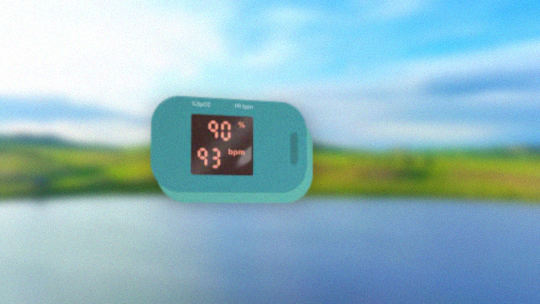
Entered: 90,%
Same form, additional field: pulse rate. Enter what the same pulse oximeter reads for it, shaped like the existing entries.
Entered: 93,bpm
